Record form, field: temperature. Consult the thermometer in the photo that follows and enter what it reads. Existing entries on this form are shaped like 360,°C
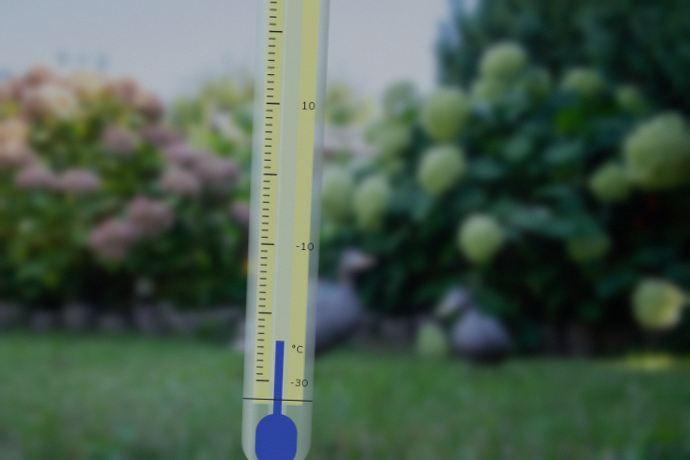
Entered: -24,°C
